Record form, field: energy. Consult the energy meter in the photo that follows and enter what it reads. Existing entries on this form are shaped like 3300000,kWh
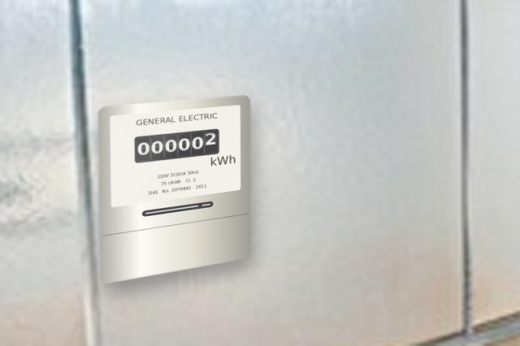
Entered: 2,kWh
